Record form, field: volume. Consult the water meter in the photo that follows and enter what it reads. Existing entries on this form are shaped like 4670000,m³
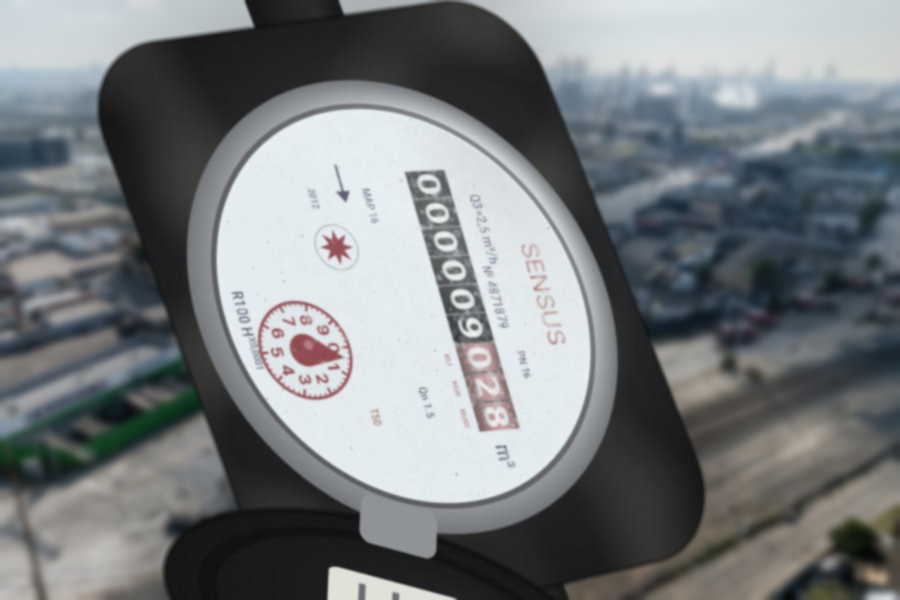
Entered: 9.0280,m³
